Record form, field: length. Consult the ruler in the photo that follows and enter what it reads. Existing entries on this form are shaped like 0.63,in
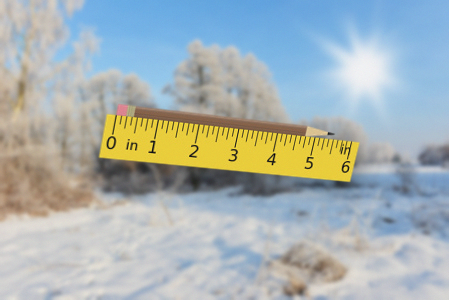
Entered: 5.5,in
